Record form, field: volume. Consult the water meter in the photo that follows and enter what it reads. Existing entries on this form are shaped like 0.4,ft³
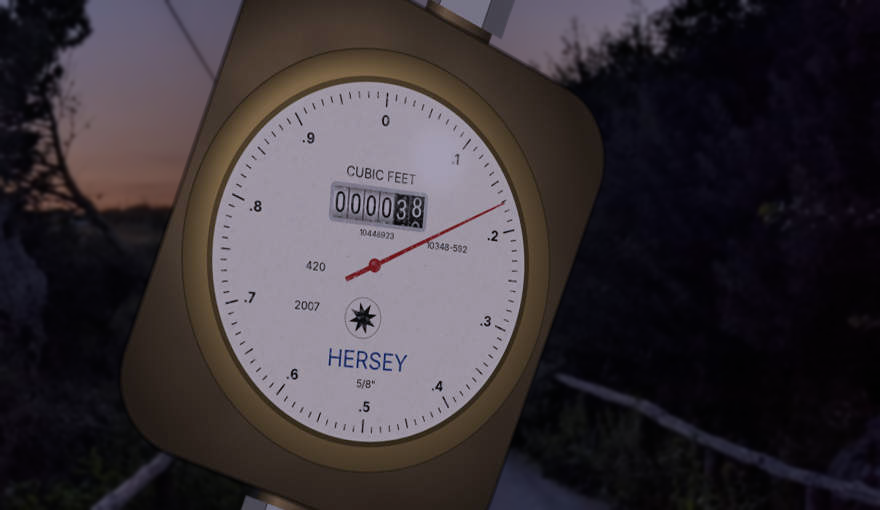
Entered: 38.17,ft³
